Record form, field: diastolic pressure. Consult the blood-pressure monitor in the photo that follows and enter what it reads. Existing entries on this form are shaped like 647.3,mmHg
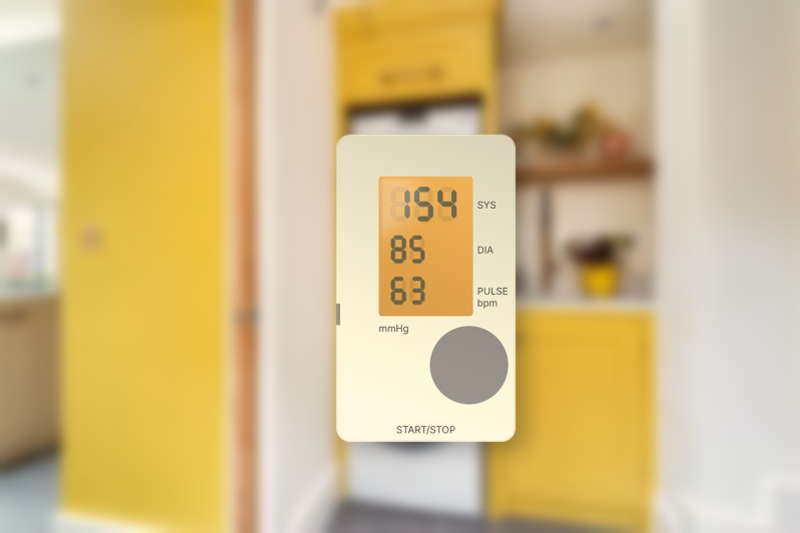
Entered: 85,mmHg
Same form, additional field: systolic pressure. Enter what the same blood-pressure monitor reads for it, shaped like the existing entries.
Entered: 154,mmHg
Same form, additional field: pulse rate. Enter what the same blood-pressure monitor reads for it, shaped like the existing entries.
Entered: 63,bpm
